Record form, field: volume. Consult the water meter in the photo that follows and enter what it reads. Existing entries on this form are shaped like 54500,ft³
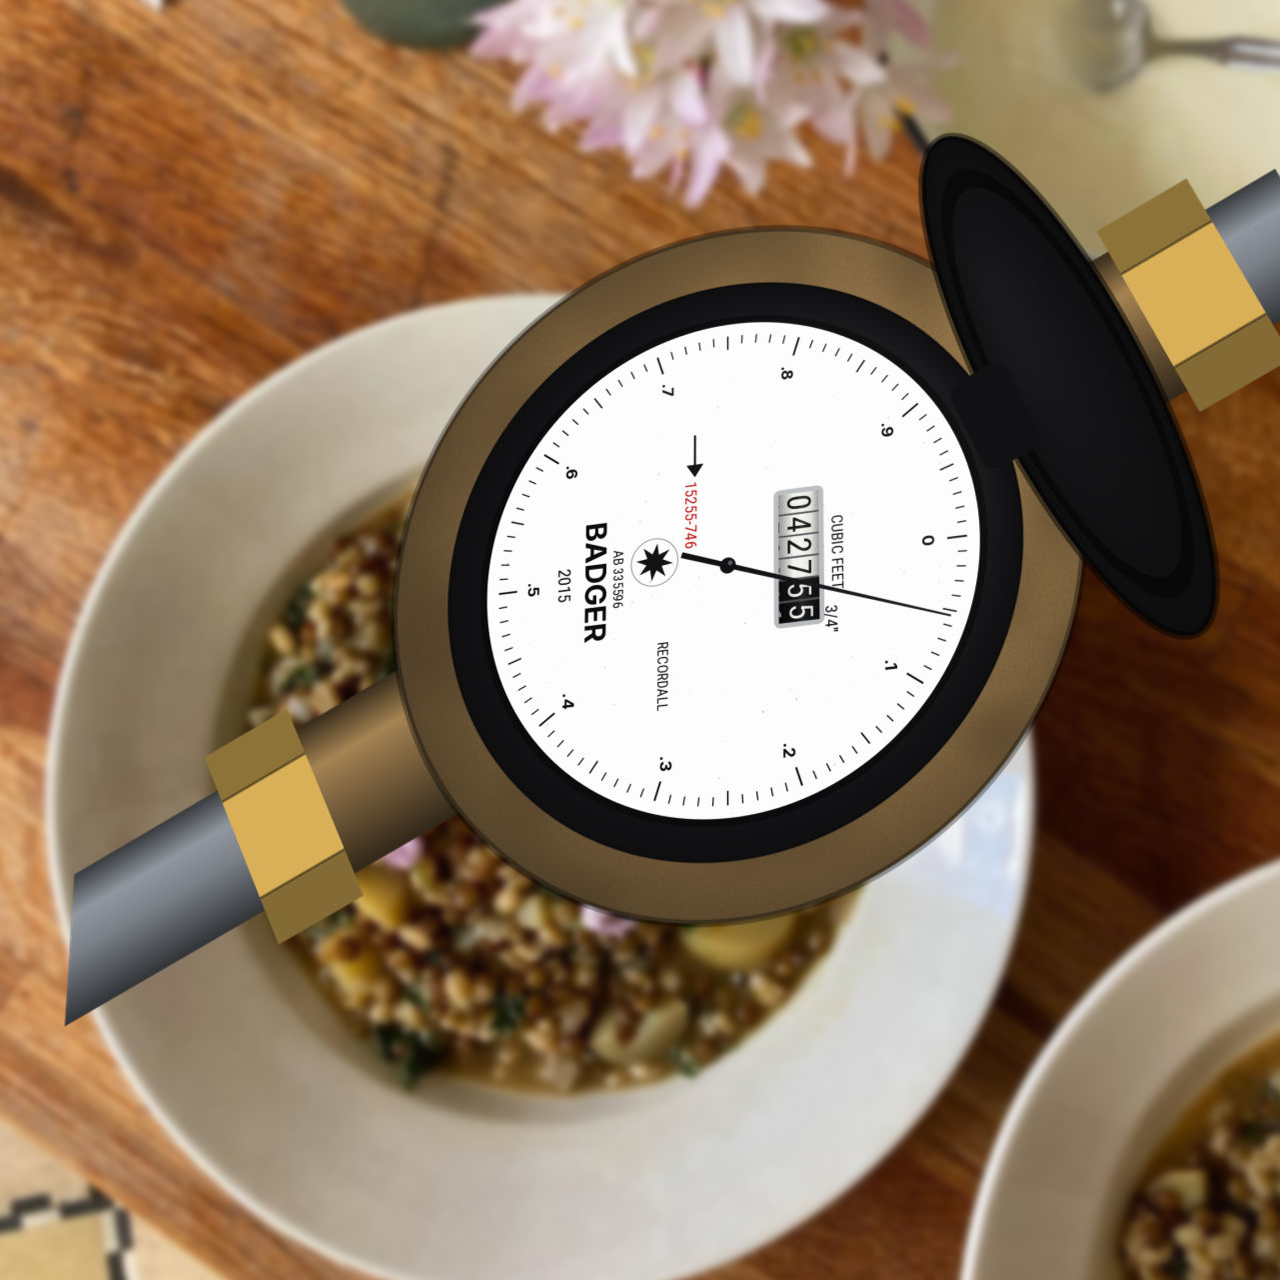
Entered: 42755.05,ft³
